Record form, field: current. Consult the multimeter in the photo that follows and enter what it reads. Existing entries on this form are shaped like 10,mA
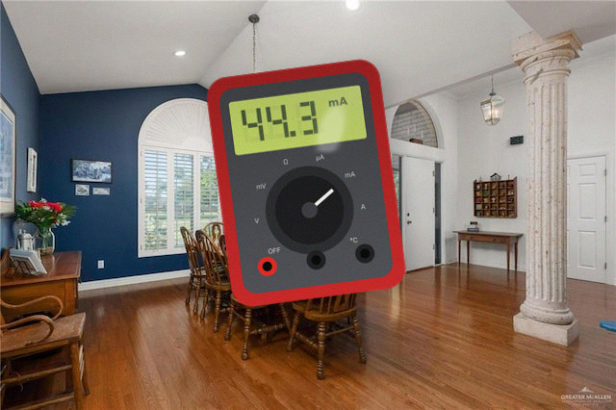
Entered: 44.3,mA
